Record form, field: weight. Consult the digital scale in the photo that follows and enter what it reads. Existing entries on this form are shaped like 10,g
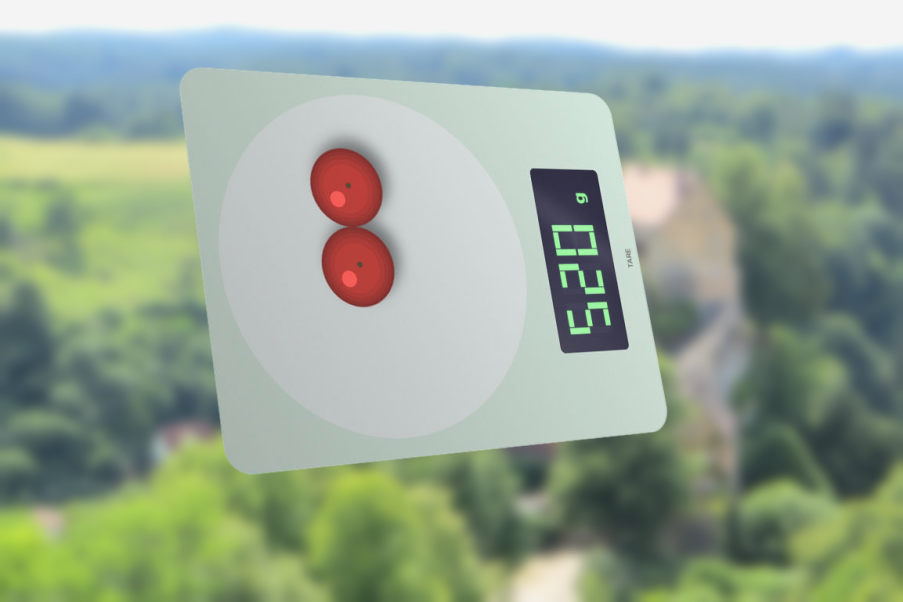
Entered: 520,g
